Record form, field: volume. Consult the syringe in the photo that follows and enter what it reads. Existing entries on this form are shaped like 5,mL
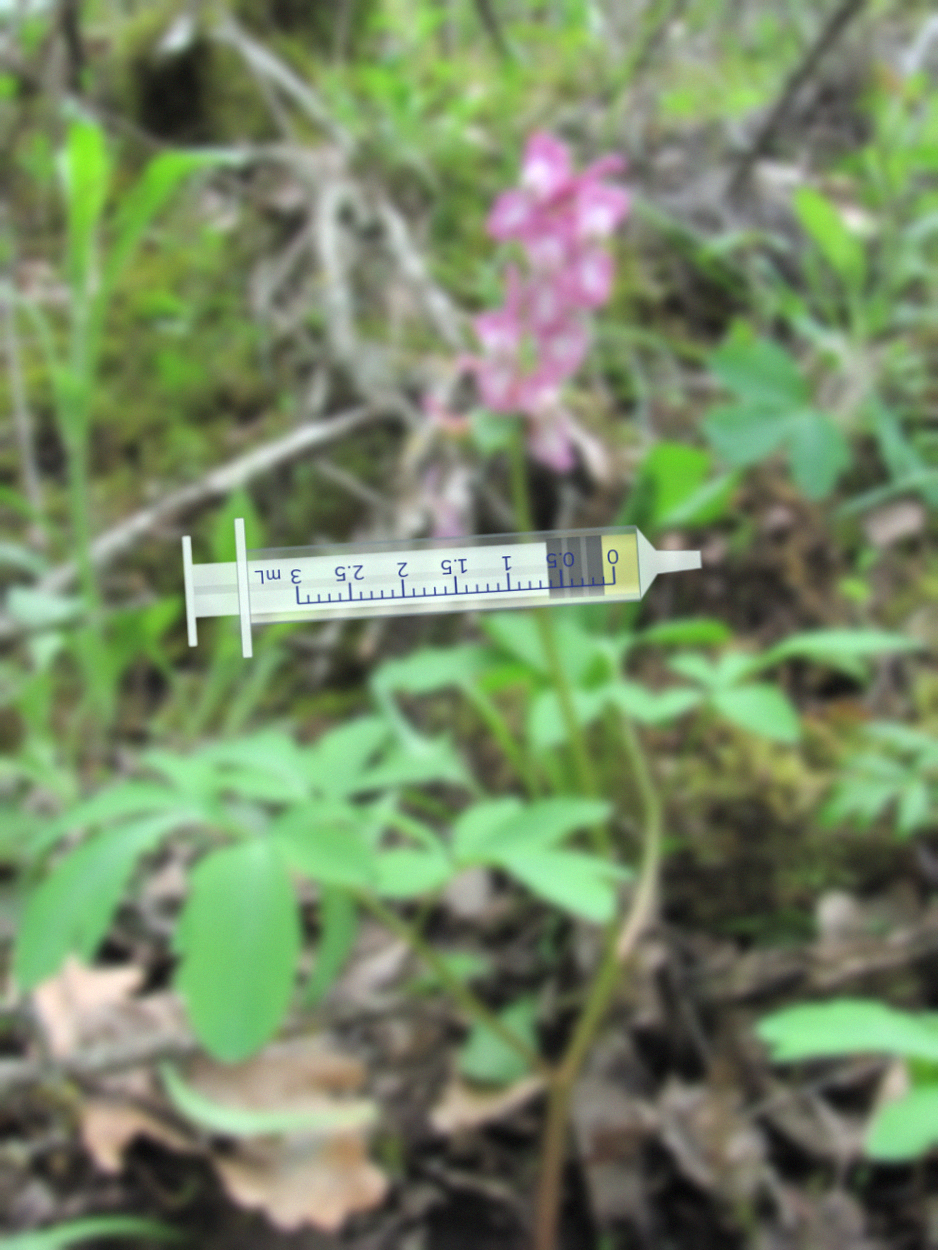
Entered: 0.1,mL
